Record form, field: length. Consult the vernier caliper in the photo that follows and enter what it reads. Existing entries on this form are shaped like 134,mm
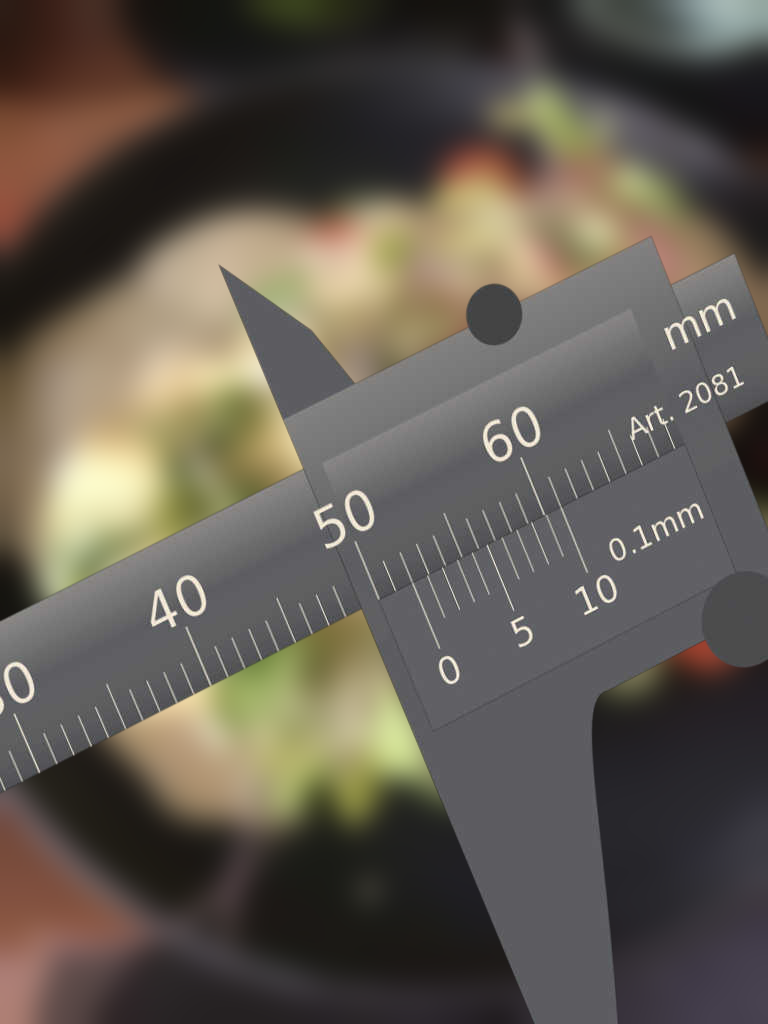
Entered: 52.0,mm
